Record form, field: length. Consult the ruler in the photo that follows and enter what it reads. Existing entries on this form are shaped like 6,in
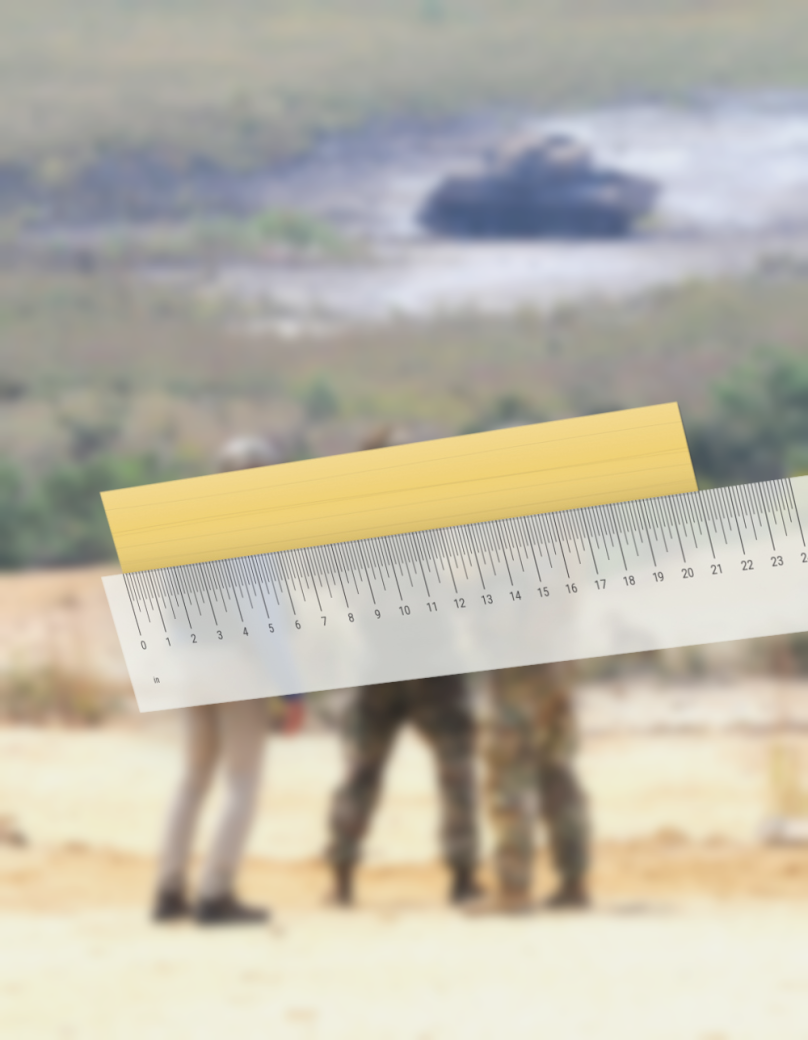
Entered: 21,in
